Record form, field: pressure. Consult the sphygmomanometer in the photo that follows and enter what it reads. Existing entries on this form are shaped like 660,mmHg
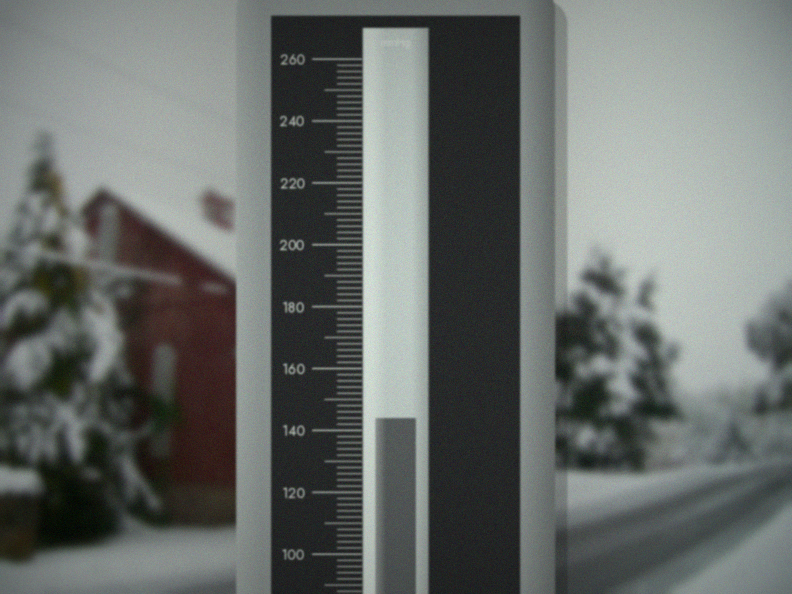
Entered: 144,mmHg
